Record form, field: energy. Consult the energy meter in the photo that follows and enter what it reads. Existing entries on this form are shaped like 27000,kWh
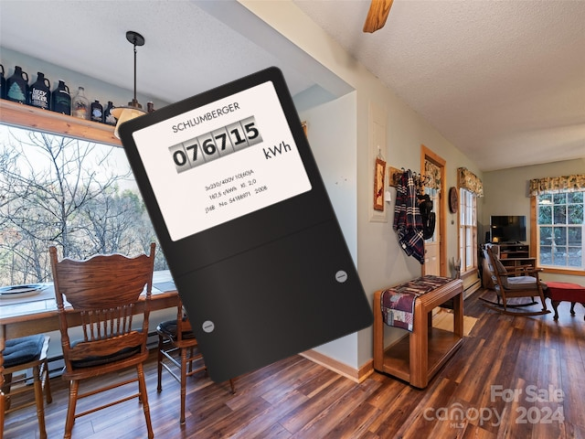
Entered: 76715,kWh
